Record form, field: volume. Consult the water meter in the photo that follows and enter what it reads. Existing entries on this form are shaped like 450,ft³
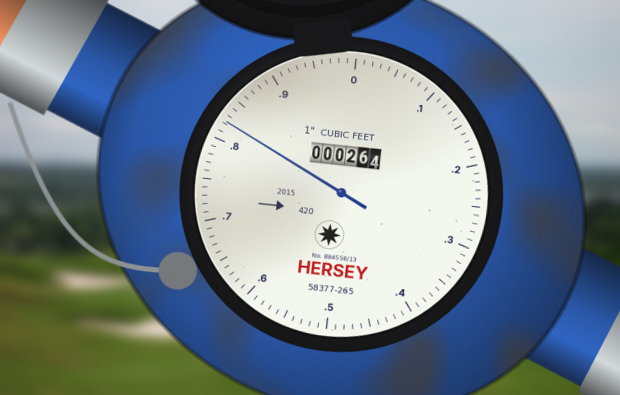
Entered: 263.82,ft³
